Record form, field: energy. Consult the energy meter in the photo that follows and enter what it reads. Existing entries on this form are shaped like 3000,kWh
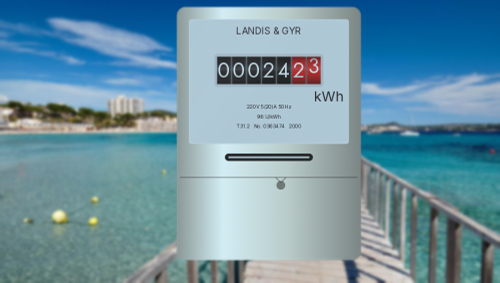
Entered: 24.23,kWh
